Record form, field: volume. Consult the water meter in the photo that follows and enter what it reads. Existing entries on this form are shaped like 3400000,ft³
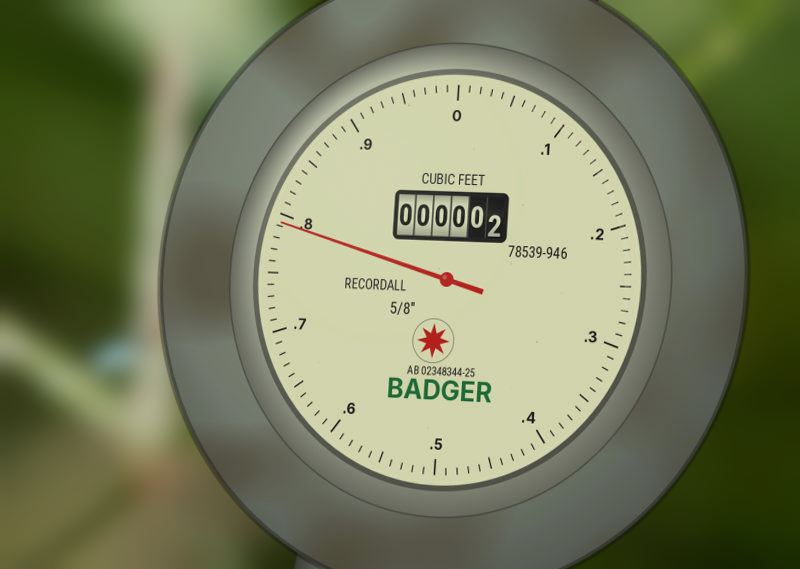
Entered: 1.79,ft³
